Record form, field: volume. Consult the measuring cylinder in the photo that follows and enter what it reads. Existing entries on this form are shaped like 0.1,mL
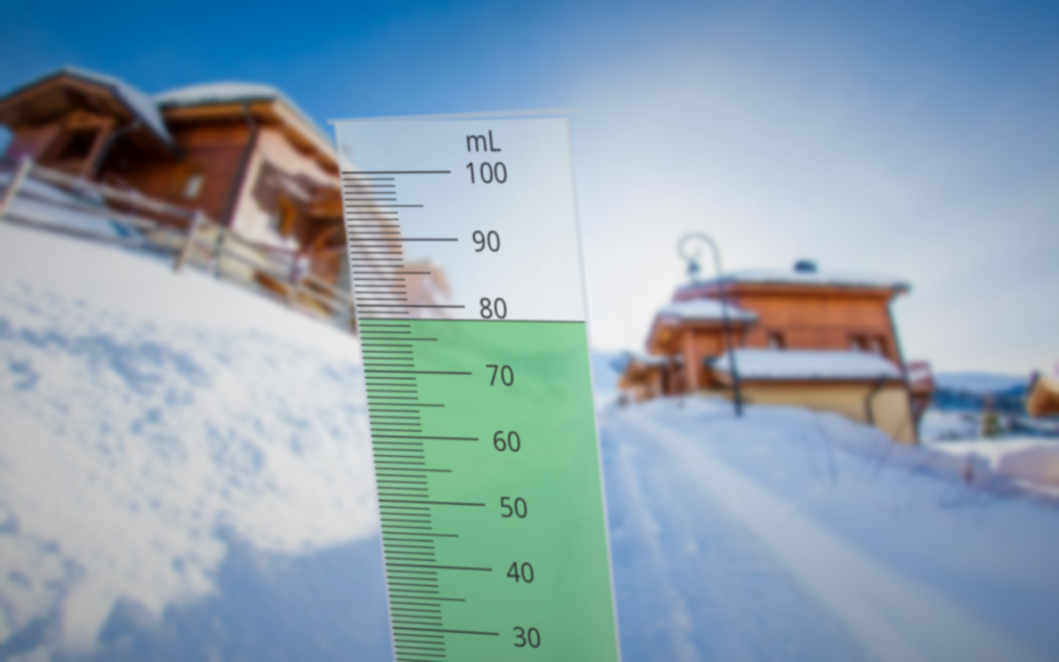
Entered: 78,mL
